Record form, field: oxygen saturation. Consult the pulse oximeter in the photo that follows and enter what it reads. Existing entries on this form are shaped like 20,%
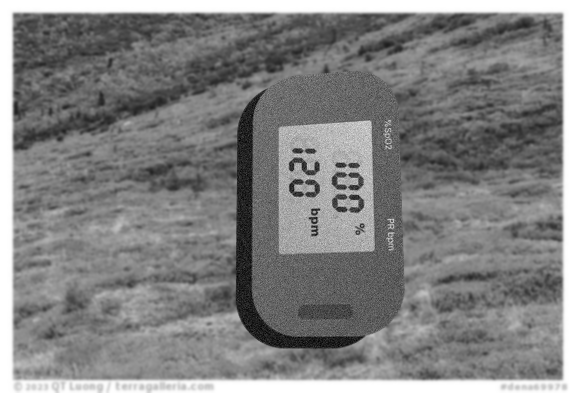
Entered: 100,%
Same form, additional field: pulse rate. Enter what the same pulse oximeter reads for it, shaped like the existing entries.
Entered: 120,bpm
